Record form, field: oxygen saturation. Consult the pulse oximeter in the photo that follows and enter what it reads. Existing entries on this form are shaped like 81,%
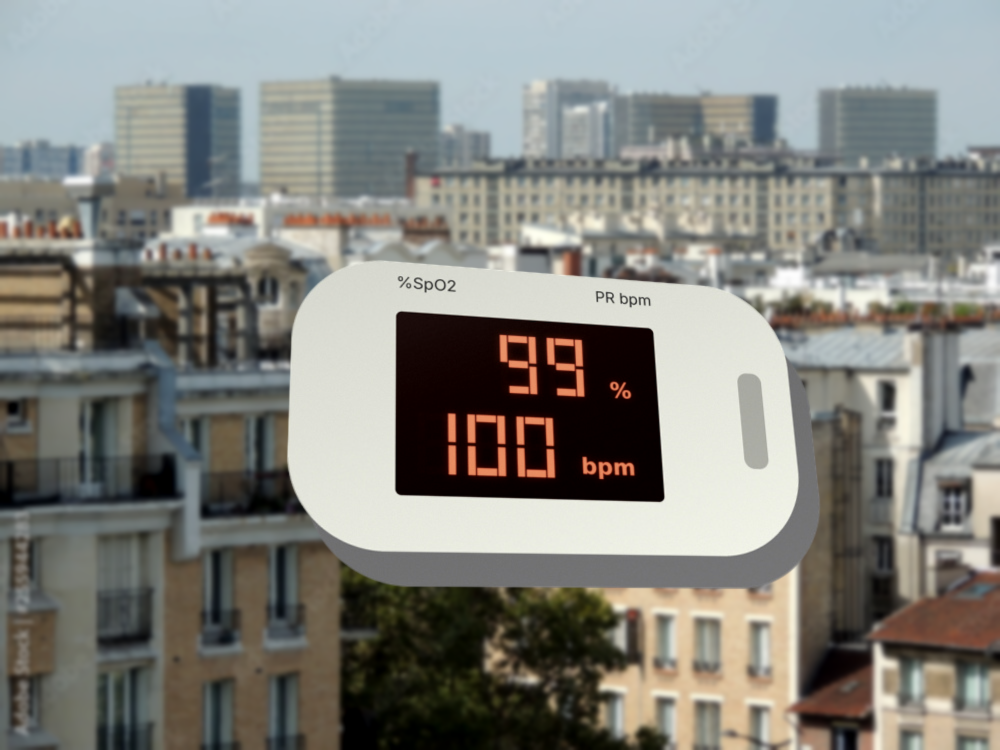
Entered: 99,%
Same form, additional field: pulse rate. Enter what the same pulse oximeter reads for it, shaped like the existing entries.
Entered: 100,bpm
